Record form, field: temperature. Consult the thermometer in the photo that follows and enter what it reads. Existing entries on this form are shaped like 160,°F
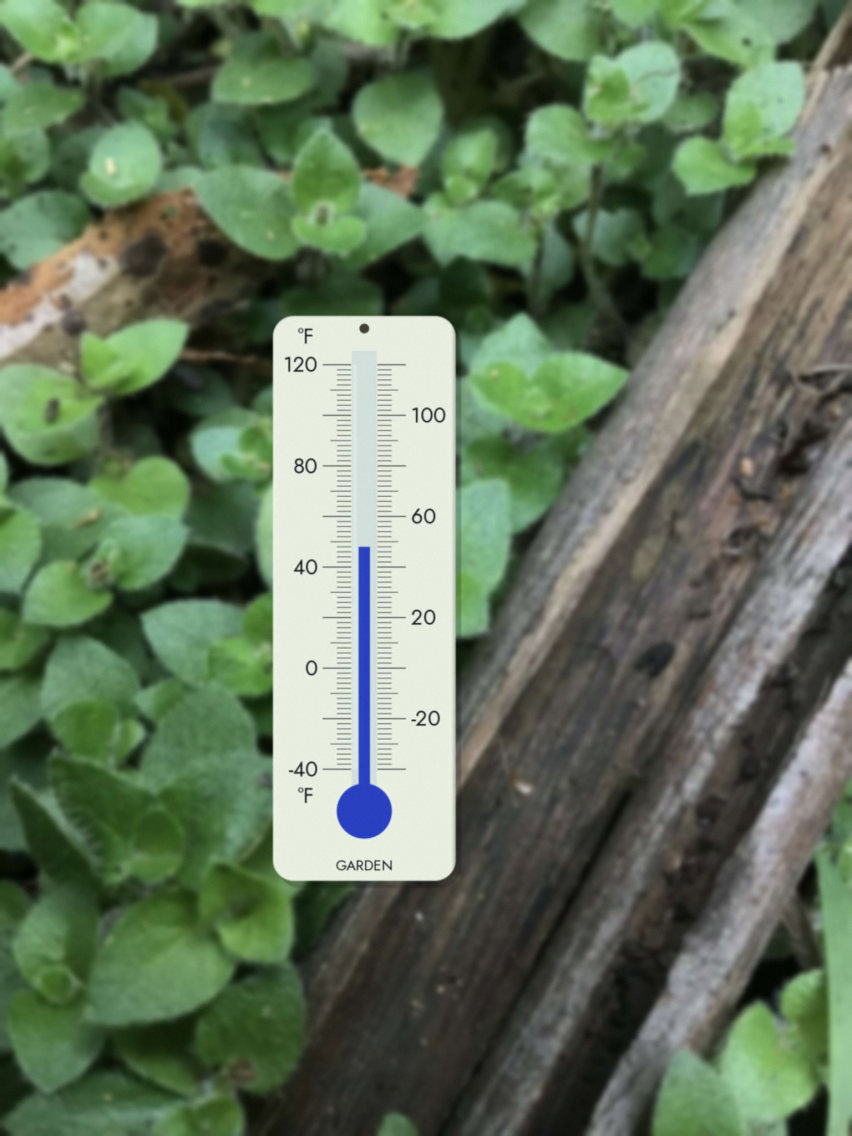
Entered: 48,°F
